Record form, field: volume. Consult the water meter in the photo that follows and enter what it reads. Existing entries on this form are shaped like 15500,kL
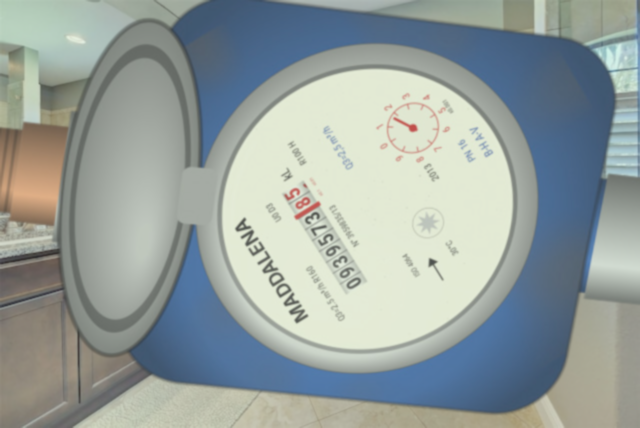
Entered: 939573.851,kL
